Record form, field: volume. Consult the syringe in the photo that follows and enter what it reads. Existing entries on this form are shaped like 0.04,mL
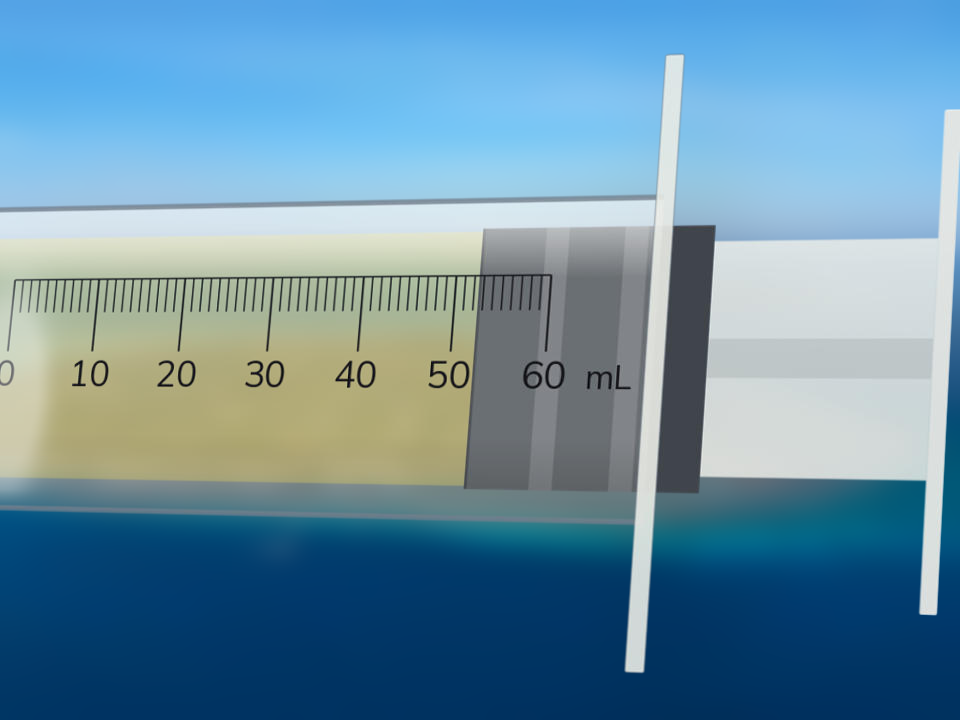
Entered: 52.5,mL
